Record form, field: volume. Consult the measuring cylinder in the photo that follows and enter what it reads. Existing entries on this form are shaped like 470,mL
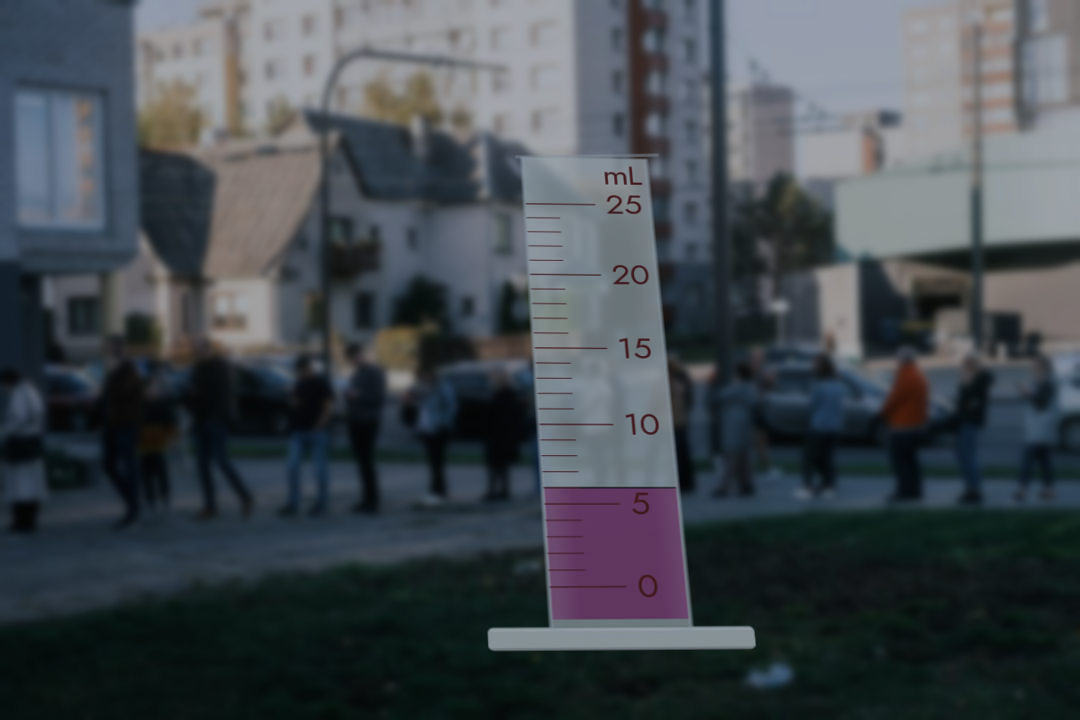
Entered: 6,mL
